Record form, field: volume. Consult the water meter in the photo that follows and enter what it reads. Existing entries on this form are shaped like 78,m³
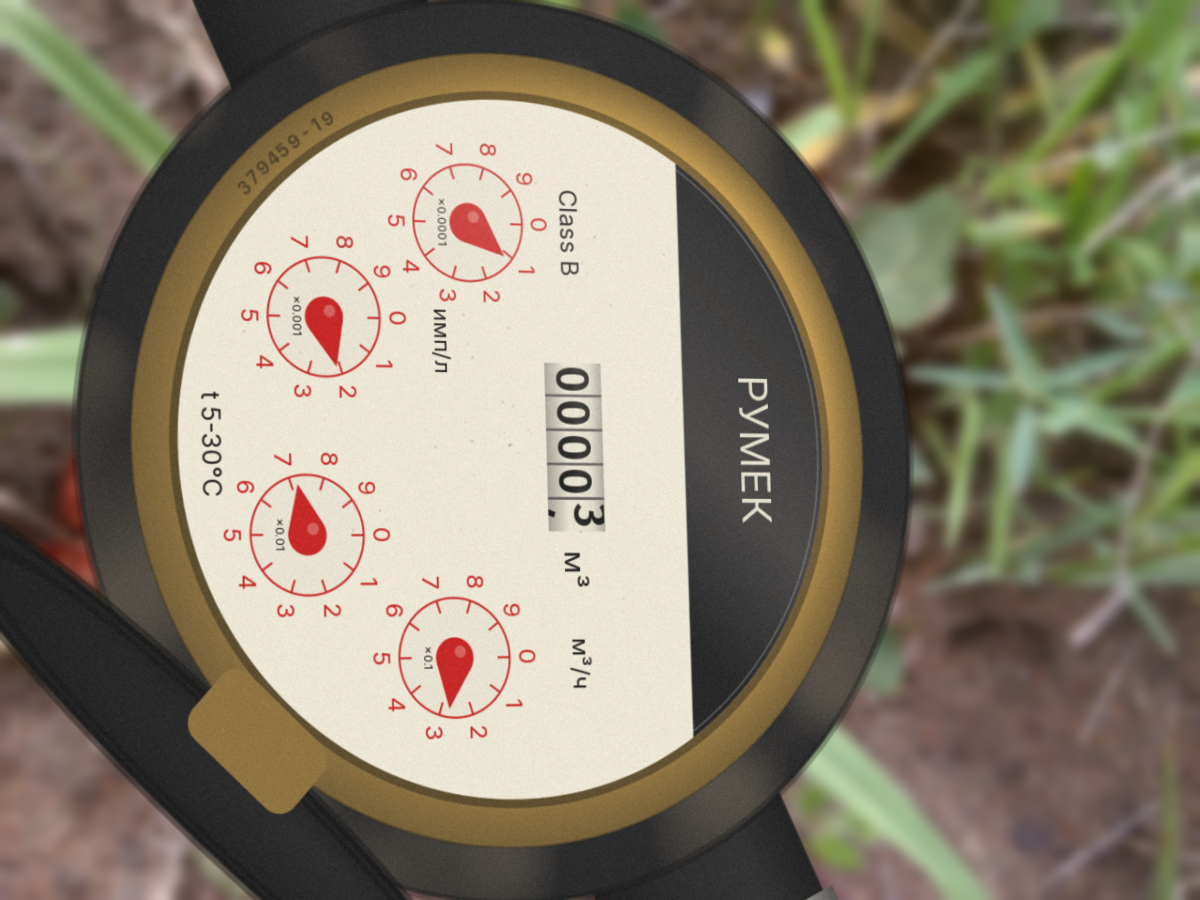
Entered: 3.2721,m³
